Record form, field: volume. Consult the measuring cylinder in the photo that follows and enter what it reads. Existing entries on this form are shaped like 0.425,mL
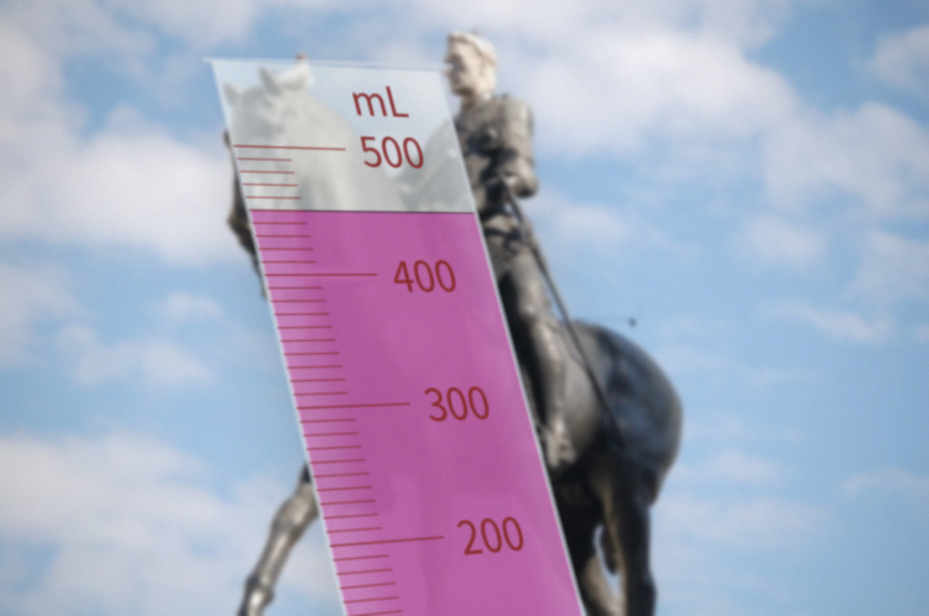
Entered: 450,mL
